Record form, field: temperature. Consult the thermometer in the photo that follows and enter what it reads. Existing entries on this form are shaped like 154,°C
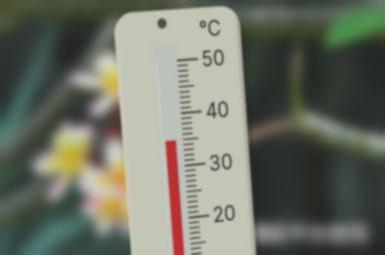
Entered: 35,°C
